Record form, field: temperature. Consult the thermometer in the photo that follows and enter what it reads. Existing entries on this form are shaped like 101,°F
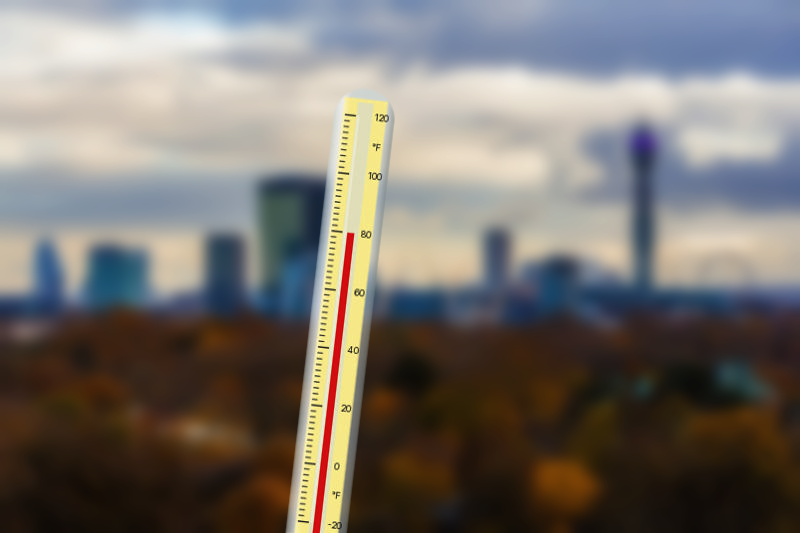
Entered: 80,°F
